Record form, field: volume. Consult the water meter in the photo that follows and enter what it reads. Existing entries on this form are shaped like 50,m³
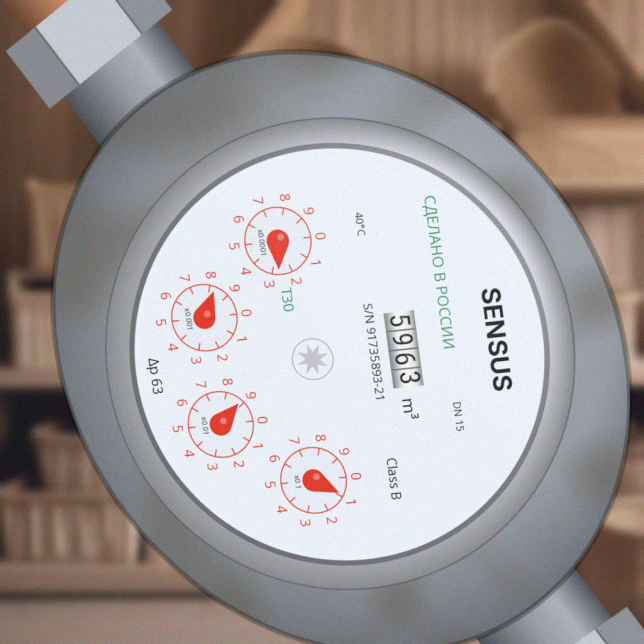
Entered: 5963.0882,m³
